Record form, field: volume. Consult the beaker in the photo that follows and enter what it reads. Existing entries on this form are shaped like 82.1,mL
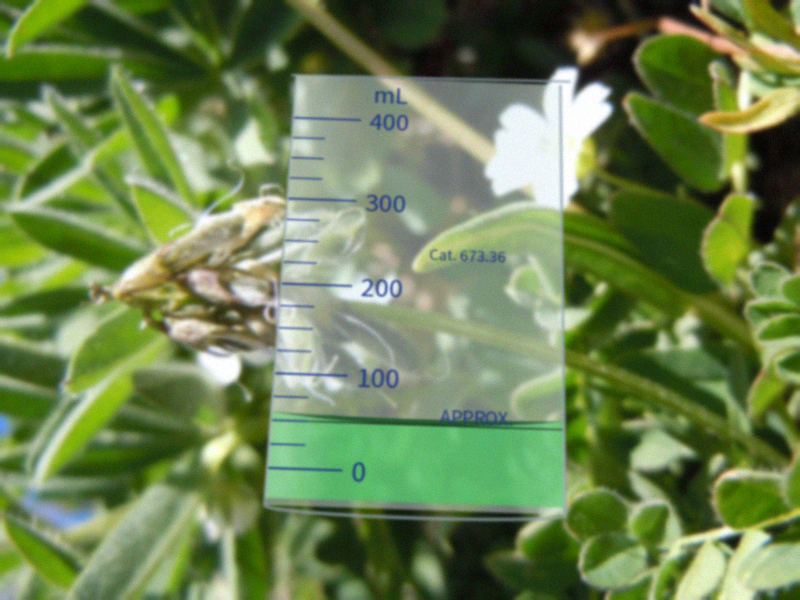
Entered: 50,mL
